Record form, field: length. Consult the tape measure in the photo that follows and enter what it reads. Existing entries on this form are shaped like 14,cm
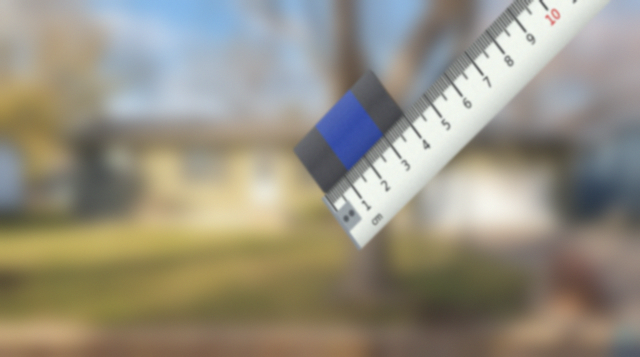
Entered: 4,cm
